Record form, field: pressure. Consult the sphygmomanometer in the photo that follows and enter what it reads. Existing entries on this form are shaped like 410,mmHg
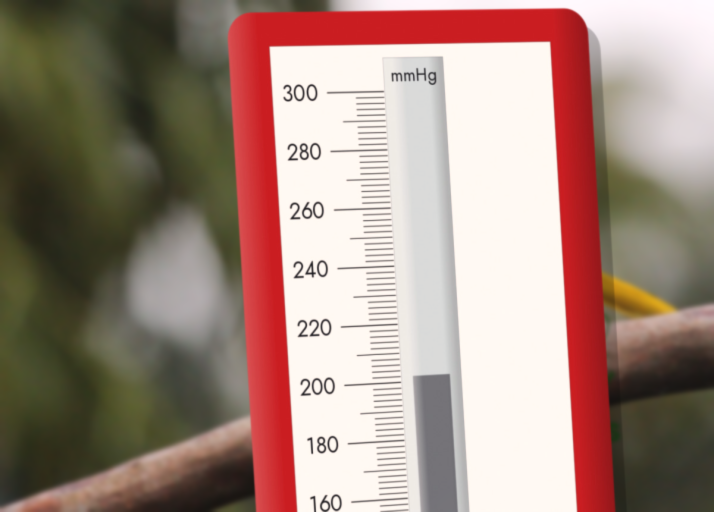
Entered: 202,mmHg
